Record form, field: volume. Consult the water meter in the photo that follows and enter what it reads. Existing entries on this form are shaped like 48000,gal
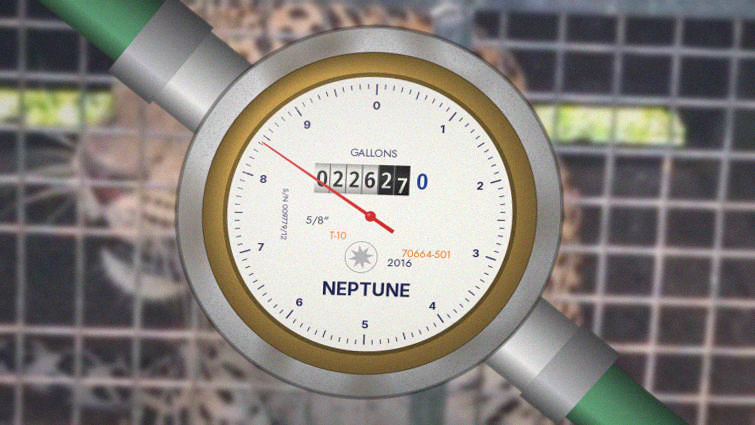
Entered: 226268.4,gal
